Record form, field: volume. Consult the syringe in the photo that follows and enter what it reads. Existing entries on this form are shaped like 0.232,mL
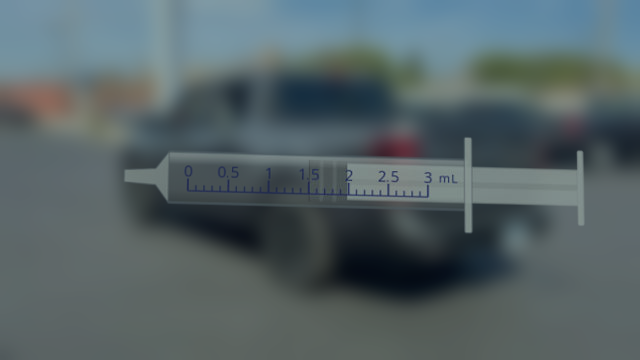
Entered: 1.5,mL
